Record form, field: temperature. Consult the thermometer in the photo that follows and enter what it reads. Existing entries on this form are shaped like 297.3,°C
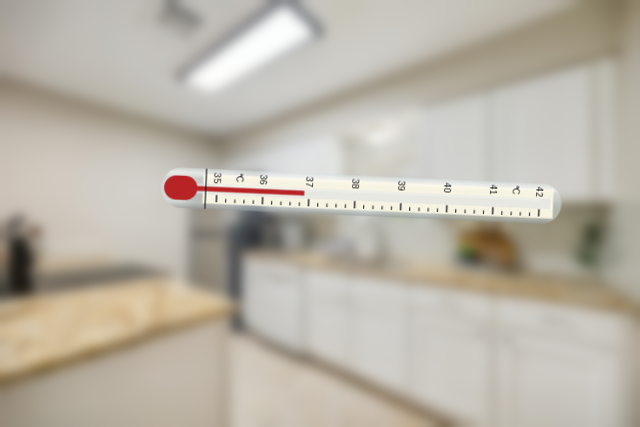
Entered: 36.9,°C
